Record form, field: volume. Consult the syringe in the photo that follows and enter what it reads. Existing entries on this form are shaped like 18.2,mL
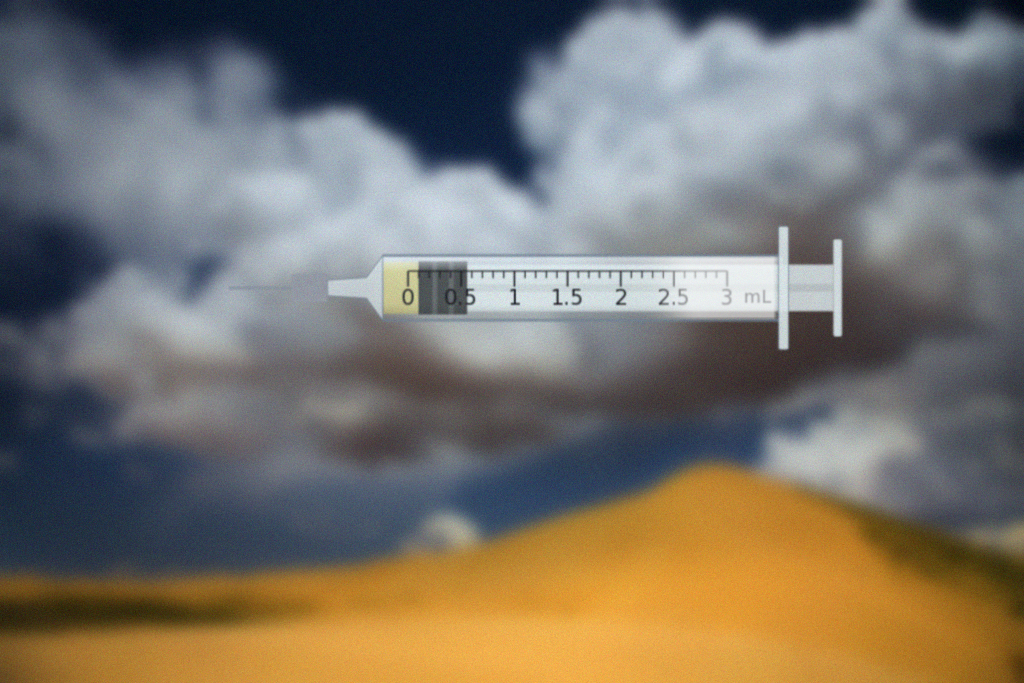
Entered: 0.1,mL
